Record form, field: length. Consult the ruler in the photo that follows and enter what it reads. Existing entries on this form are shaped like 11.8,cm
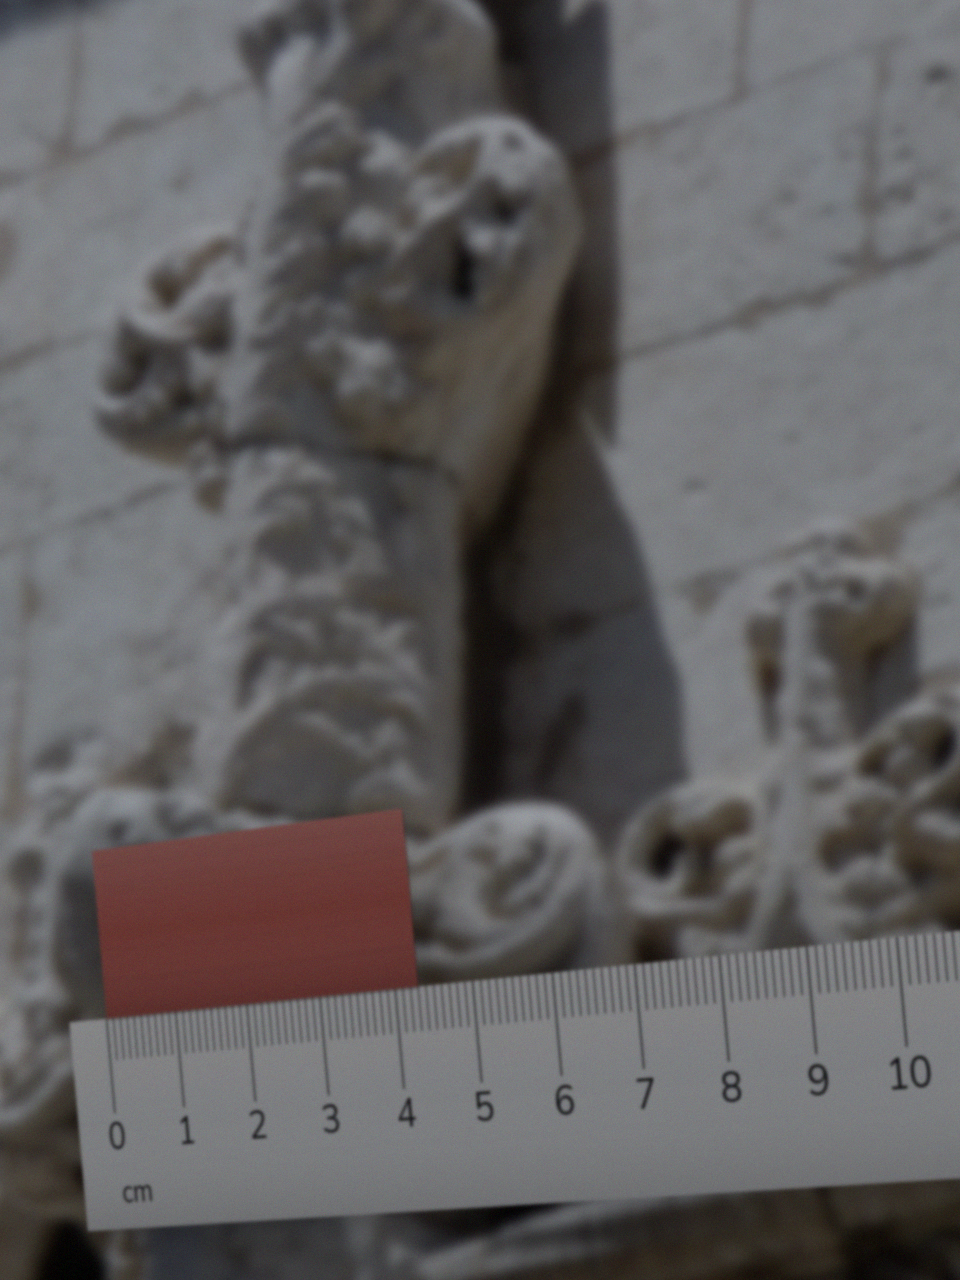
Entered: 4.3,cm
